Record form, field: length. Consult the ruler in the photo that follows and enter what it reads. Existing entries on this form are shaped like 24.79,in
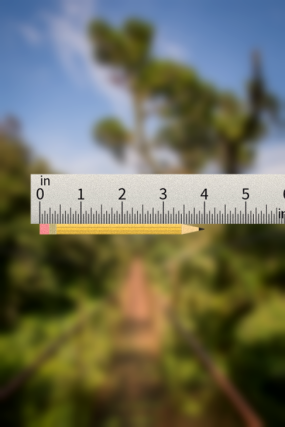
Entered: 4,in
